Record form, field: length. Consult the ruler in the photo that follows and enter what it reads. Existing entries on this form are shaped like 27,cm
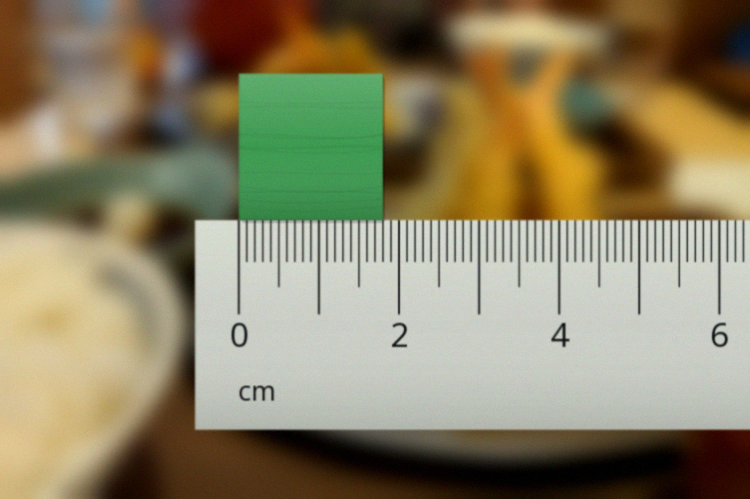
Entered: 1.8,cm
